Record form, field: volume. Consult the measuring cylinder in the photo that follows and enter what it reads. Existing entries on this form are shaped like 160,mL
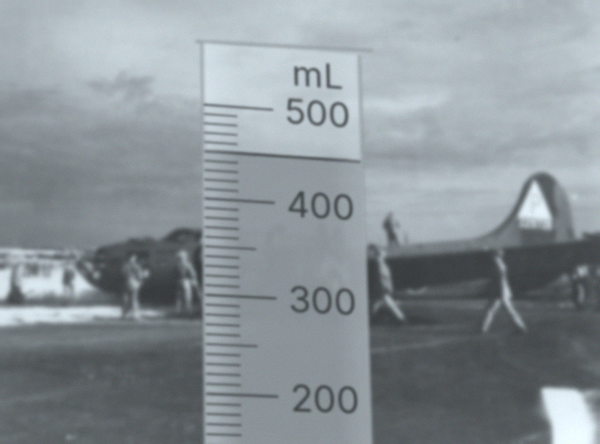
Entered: 450,mL
